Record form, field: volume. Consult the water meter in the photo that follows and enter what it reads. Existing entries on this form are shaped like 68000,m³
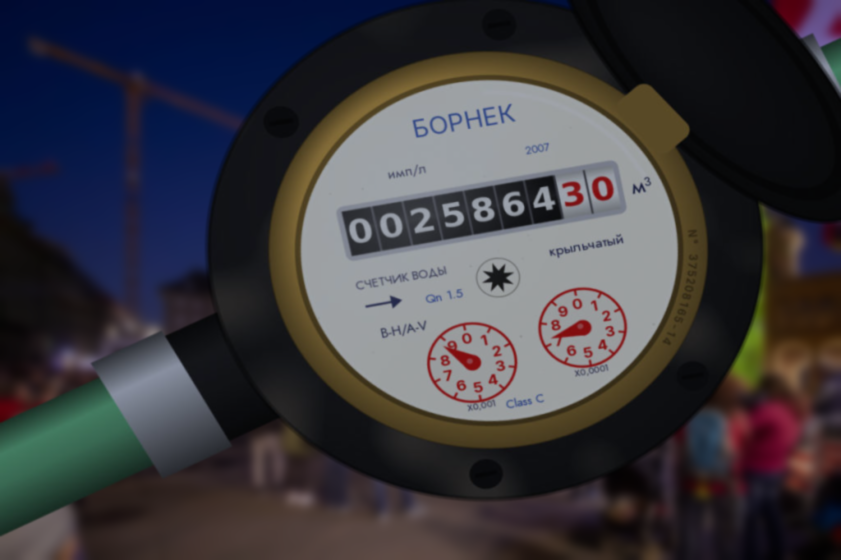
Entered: 25864.3087,m³
